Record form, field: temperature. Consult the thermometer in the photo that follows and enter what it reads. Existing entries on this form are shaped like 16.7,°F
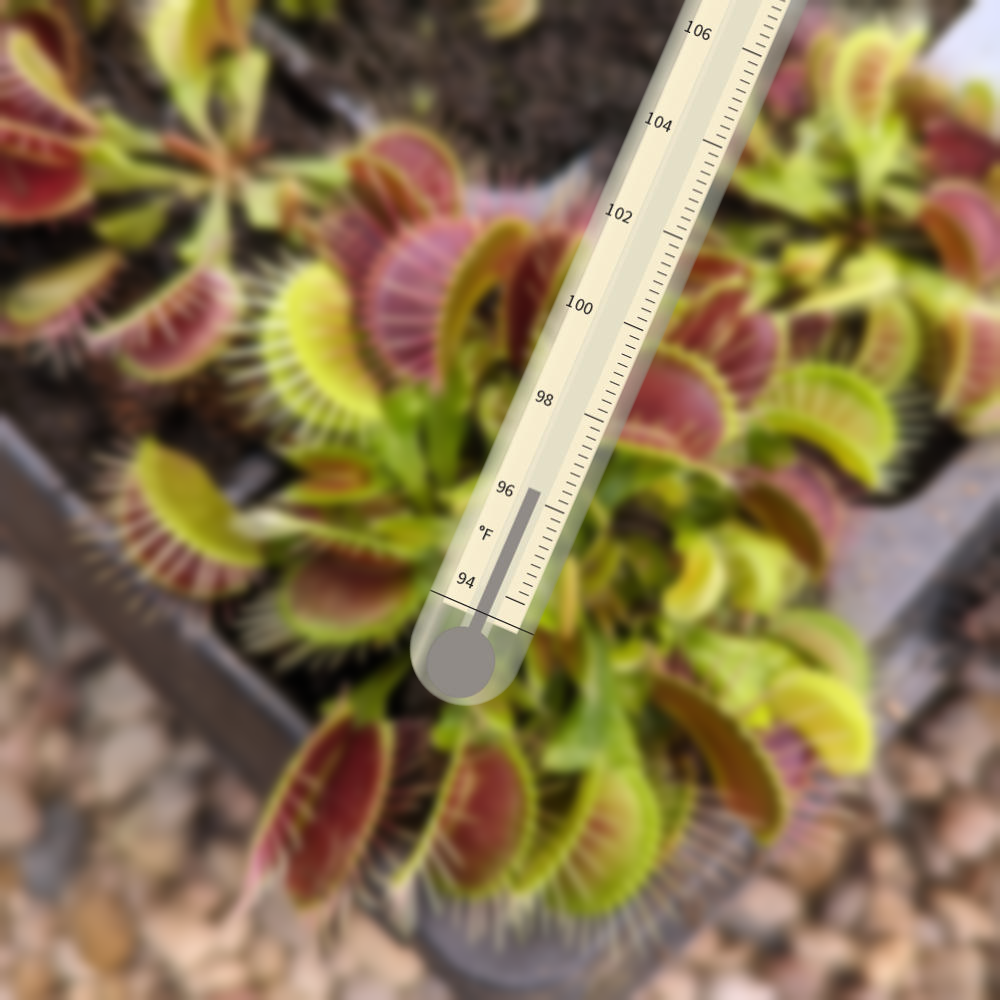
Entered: 96.2,°F
